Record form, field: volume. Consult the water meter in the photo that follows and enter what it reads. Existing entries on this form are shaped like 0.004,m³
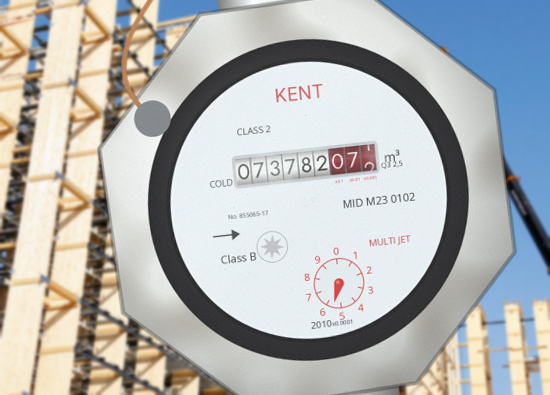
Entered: 73782.0715,m³
